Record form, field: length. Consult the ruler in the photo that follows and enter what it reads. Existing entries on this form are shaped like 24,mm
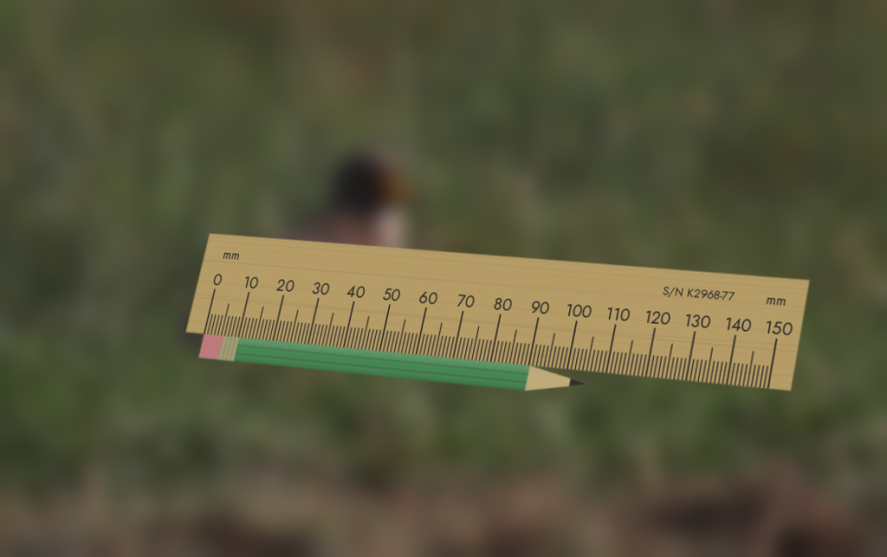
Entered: 105,mm
